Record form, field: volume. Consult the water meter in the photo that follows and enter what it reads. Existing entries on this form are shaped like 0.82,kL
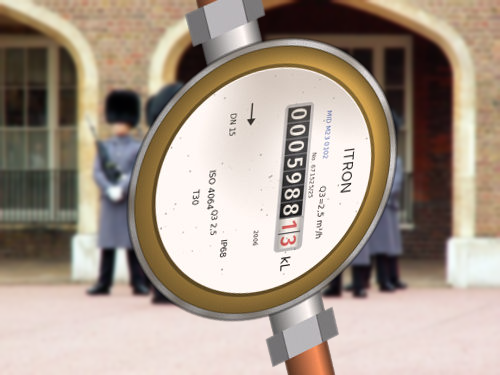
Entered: 5988.13,kL
